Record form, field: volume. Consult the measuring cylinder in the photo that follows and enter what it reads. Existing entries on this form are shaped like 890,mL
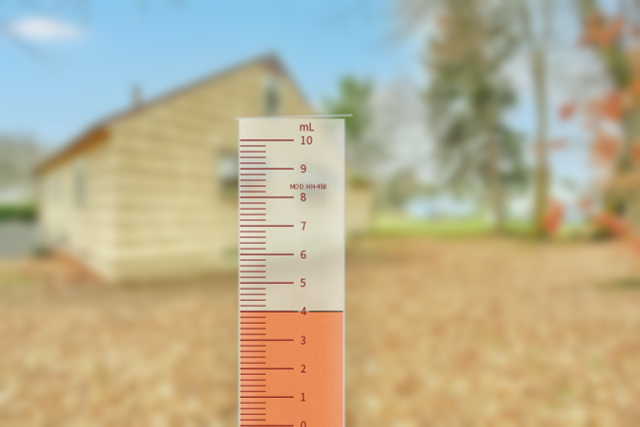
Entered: 4,mL
